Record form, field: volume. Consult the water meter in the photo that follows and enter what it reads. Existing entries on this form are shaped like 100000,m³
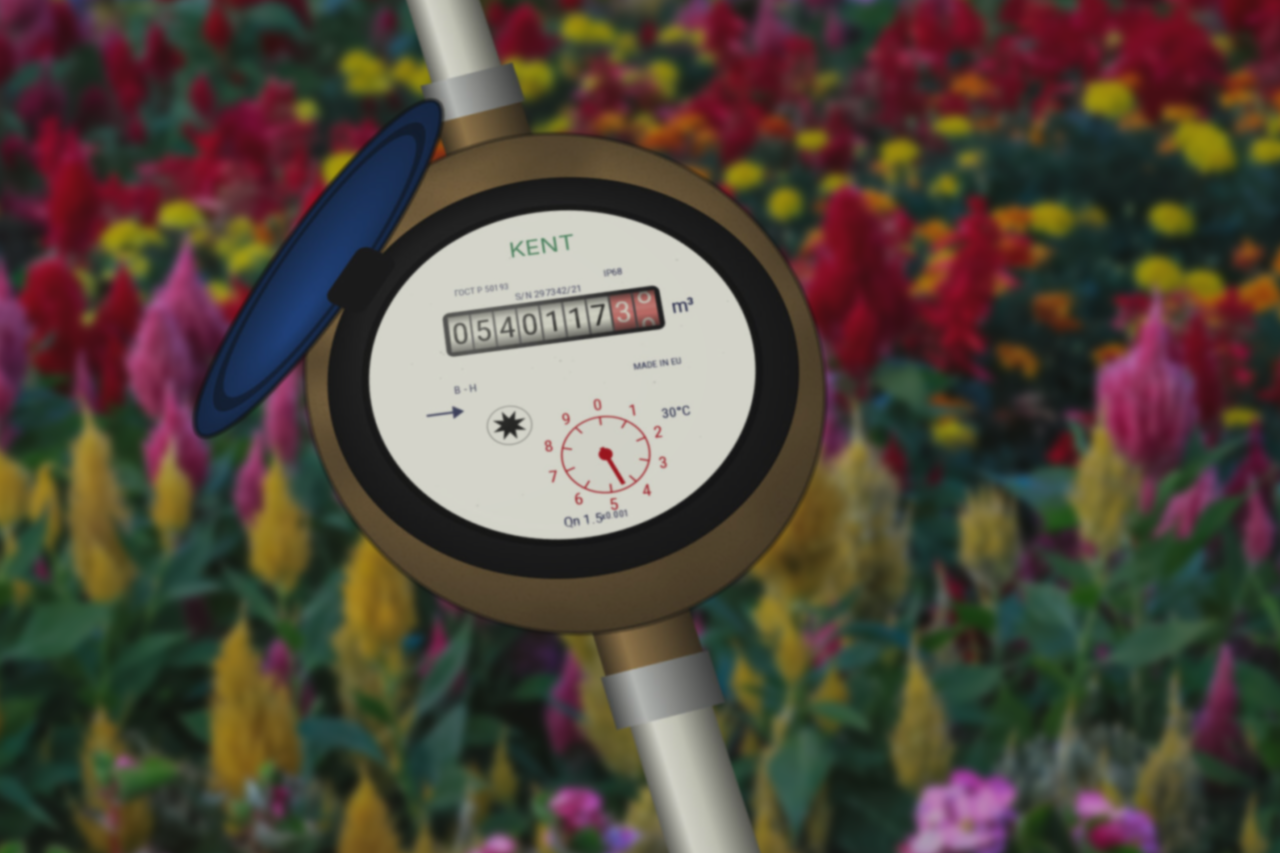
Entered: 540117.384,m³
